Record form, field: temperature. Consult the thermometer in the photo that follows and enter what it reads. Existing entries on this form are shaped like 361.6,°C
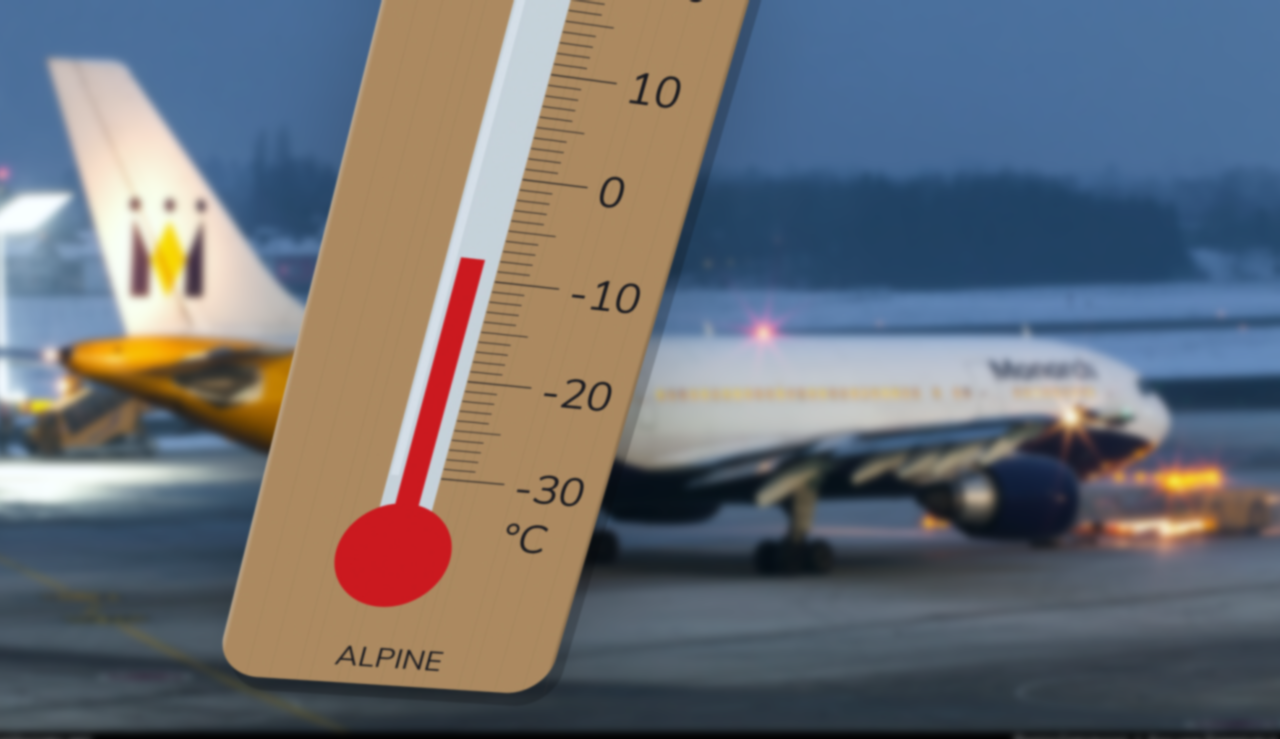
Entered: -8,°C
